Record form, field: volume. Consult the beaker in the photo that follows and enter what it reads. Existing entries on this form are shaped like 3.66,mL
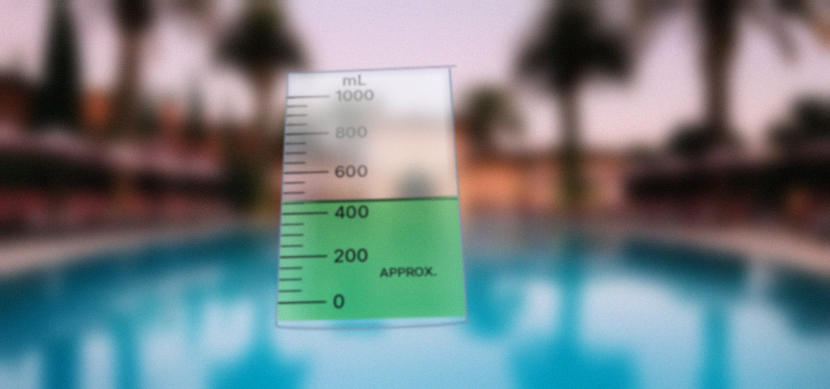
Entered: 450,mL
